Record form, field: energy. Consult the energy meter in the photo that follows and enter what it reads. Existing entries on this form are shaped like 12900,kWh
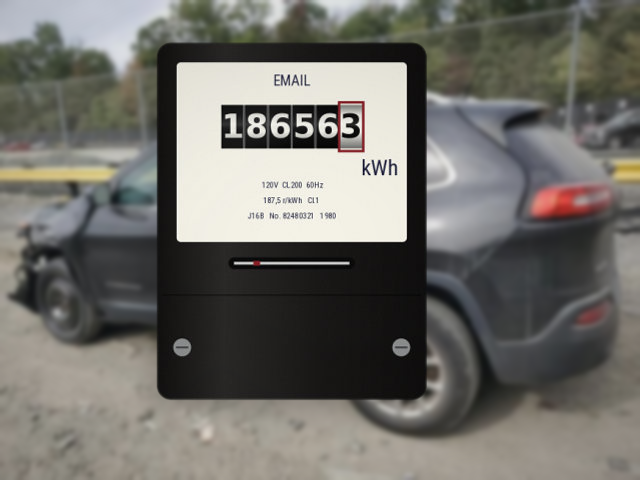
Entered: 18656.3,kWh
